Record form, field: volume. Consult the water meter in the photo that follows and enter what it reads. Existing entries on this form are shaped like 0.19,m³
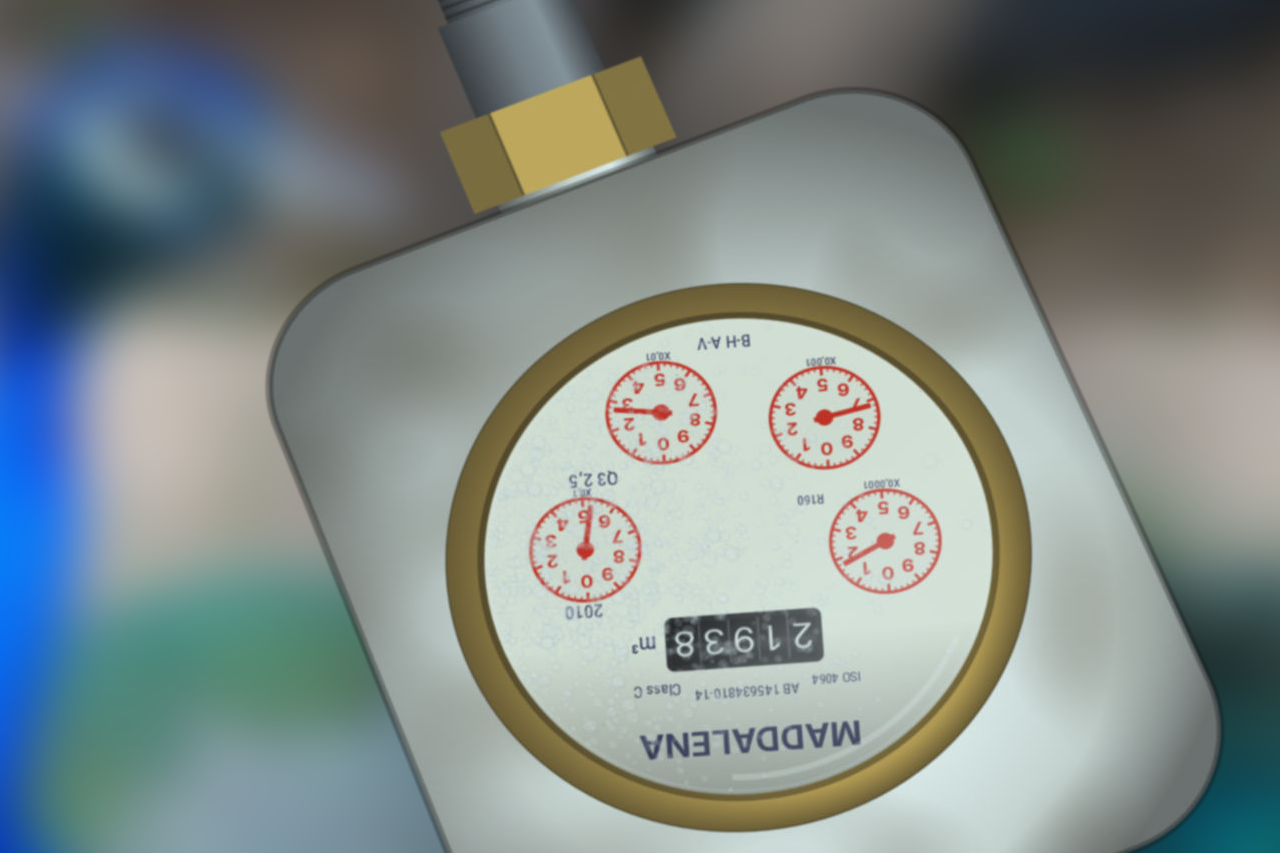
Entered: 21938.5271,m³
